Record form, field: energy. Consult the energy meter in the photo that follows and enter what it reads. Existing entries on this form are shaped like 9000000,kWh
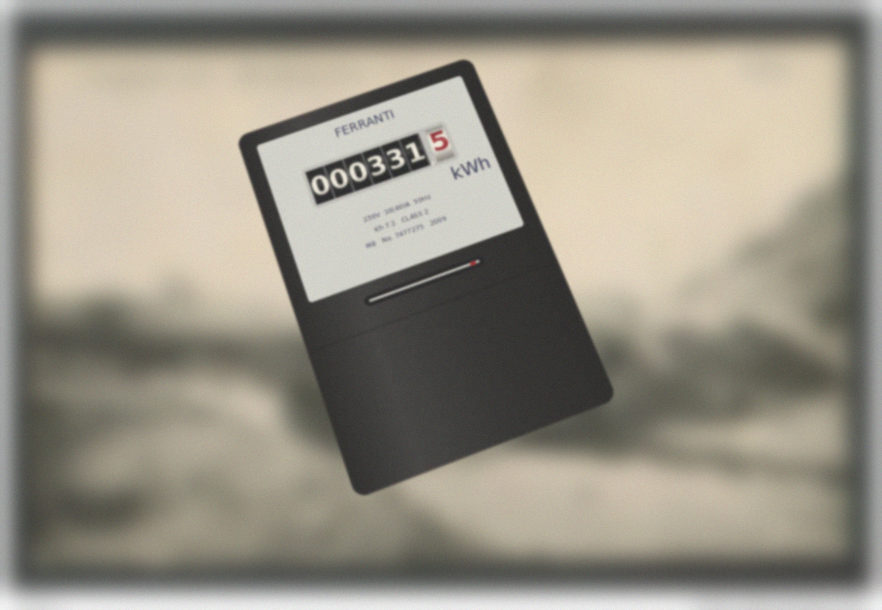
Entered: 331.5,kWh
